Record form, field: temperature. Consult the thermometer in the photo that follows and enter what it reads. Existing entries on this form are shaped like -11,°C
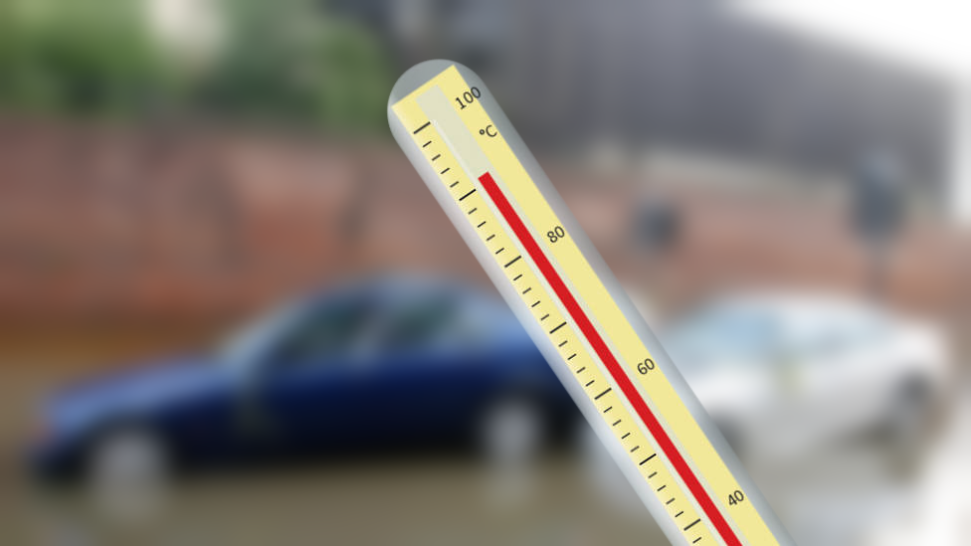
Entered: 91,°C
